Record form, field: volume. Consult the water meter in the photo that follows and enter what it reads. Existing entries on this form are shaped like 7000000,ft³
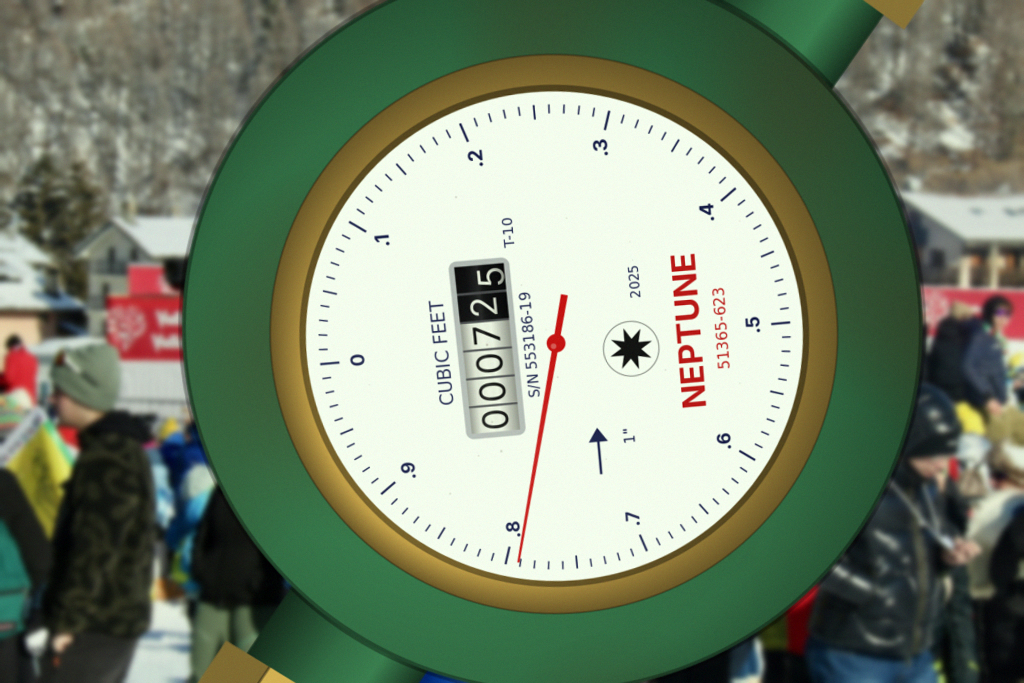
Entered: 724.79,ft³
